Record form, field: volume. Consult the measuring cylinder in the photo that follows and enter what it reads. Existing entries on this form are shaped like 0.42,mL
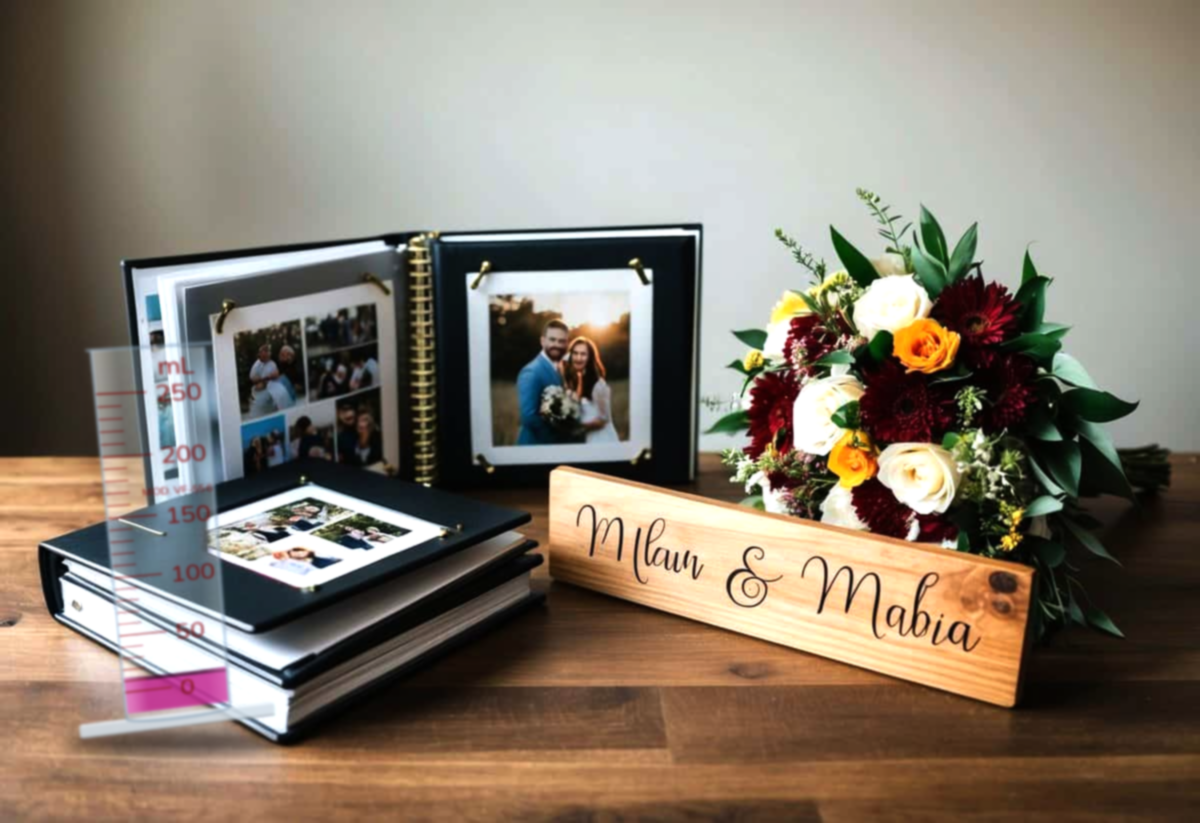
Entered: 10,mL
